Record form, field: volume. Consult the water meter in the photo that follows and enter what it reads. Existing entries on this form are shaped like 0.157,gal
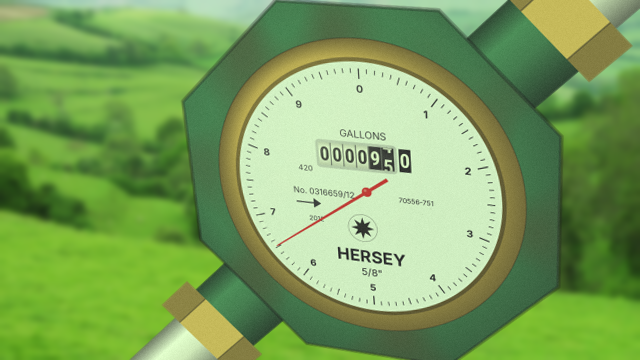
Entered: 946.5,gal
